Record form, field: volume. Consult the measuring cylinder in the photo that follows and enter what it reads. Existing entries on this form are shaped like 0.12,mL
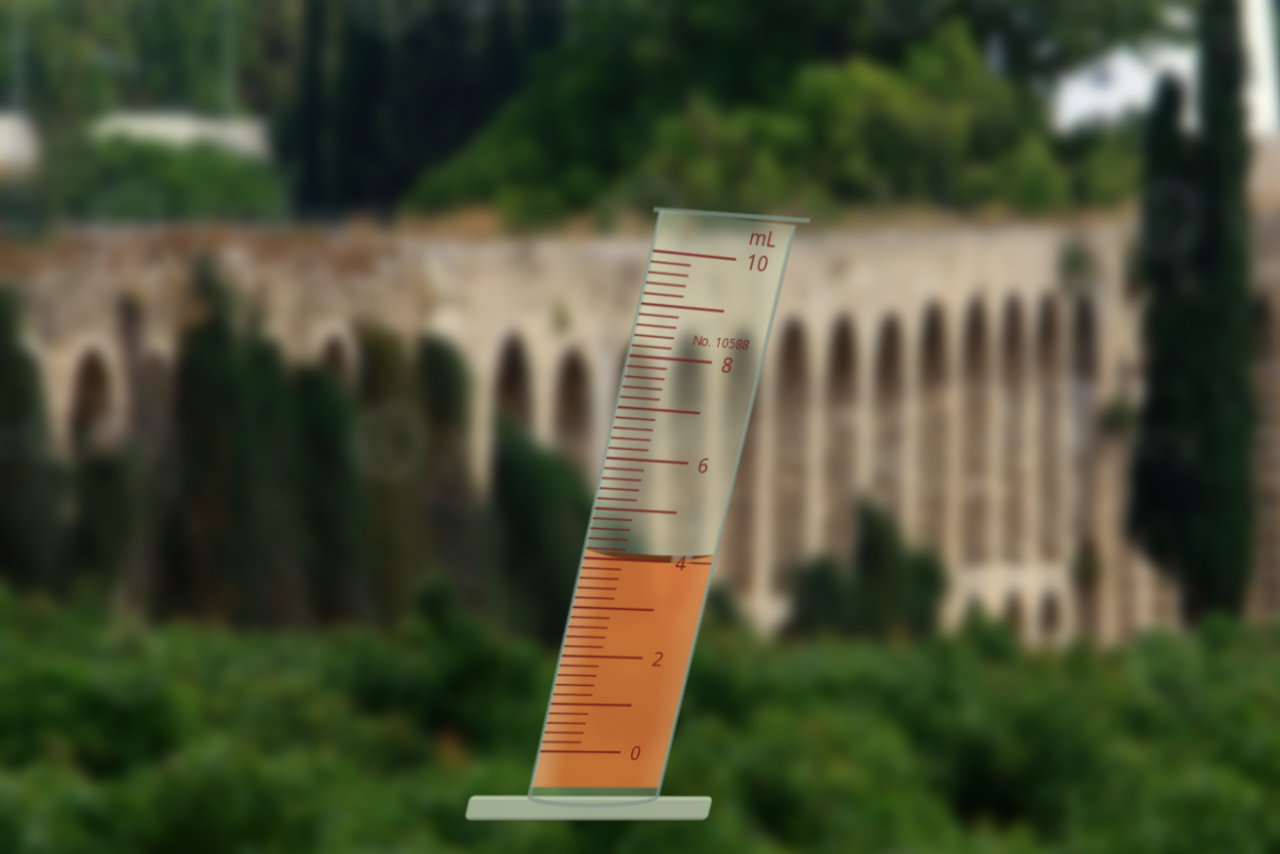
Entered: 4,mL
